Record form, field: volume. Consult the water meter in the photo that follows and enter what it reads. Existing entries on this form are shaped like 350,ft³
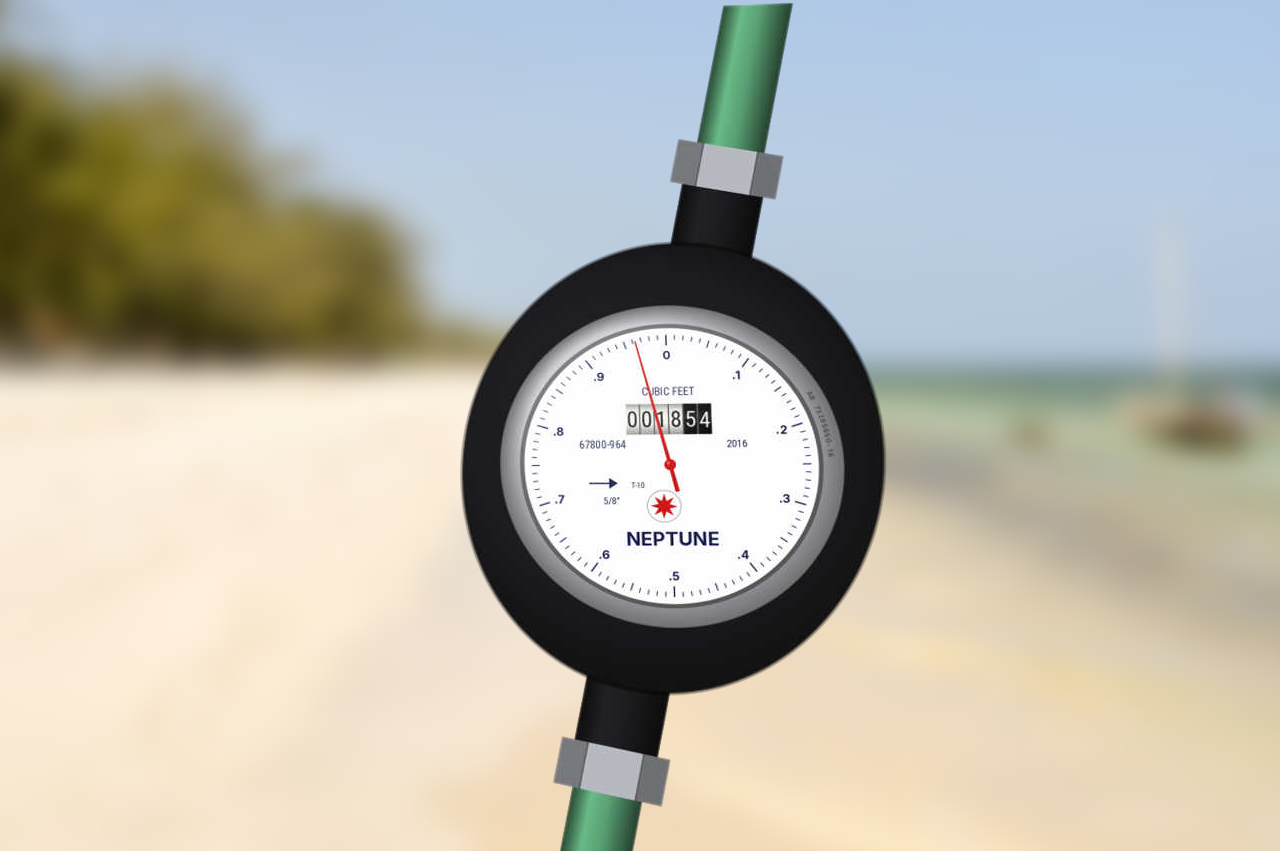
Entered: 1853.96,ft³
